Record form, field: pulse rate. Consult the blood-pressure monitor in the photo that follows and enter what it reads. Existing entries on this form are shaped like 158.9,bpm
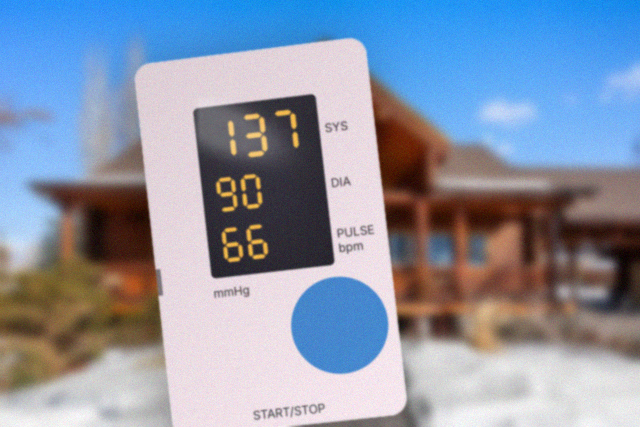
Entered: 66,bpm
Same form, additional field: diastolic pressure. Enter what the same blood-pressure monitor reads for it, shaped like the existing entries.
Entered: 90,mmHg
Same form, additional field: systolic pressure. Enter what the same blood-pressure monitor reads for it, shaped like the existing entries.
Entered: 137,mmHg
